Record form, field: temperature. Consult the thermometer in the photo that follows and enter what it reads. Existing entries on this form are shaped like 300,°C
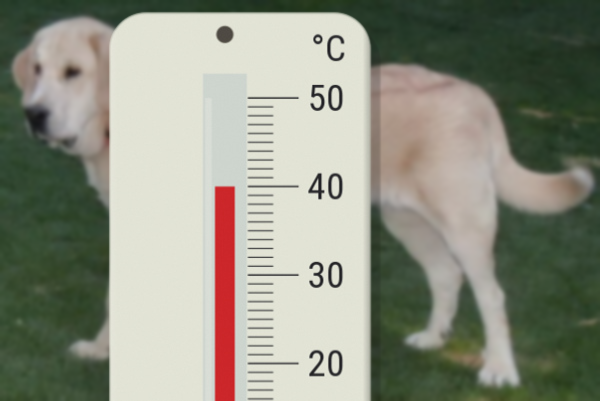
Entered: 40,°C
